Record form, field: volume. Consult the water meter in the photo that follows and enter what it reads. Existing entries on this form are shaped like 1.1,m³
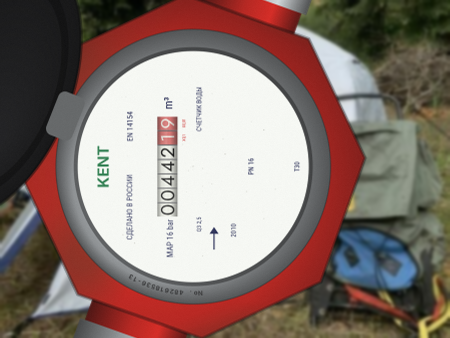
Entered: 442.19,m³
